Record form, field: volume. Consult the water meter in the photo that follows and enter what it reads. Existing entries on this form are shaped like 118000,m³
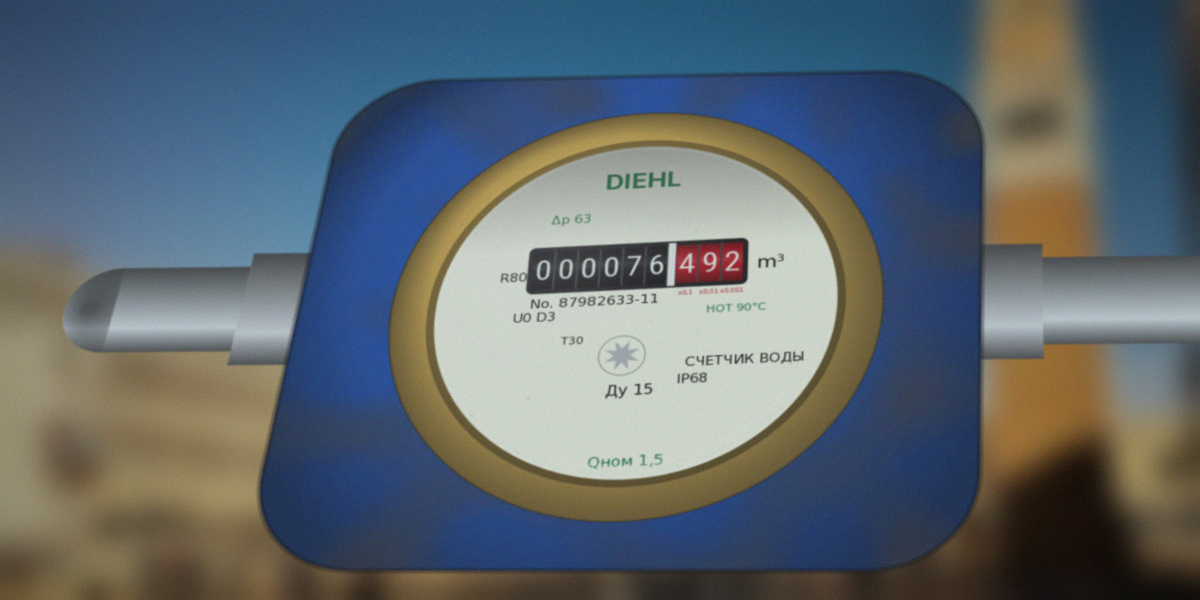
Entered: 76.492,m³
